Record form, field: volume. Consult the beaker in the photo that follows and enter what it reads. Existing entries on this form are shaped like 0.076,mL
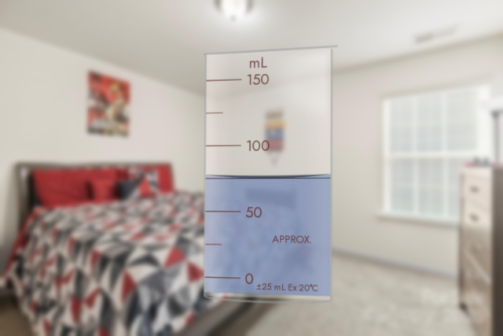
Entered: 75,mL
